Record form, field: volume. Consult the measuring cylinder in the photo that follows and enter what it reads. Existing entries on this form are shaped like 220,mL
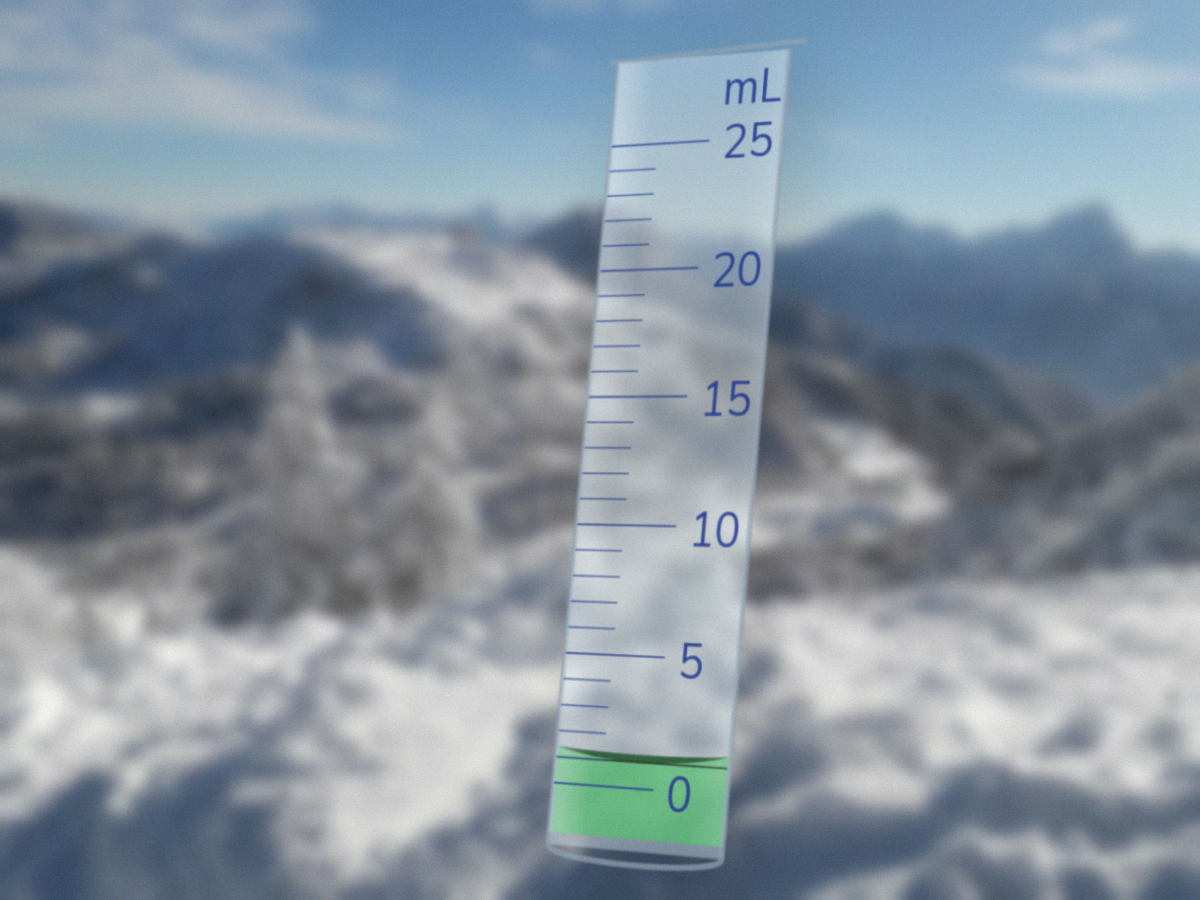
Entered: 1,mL
